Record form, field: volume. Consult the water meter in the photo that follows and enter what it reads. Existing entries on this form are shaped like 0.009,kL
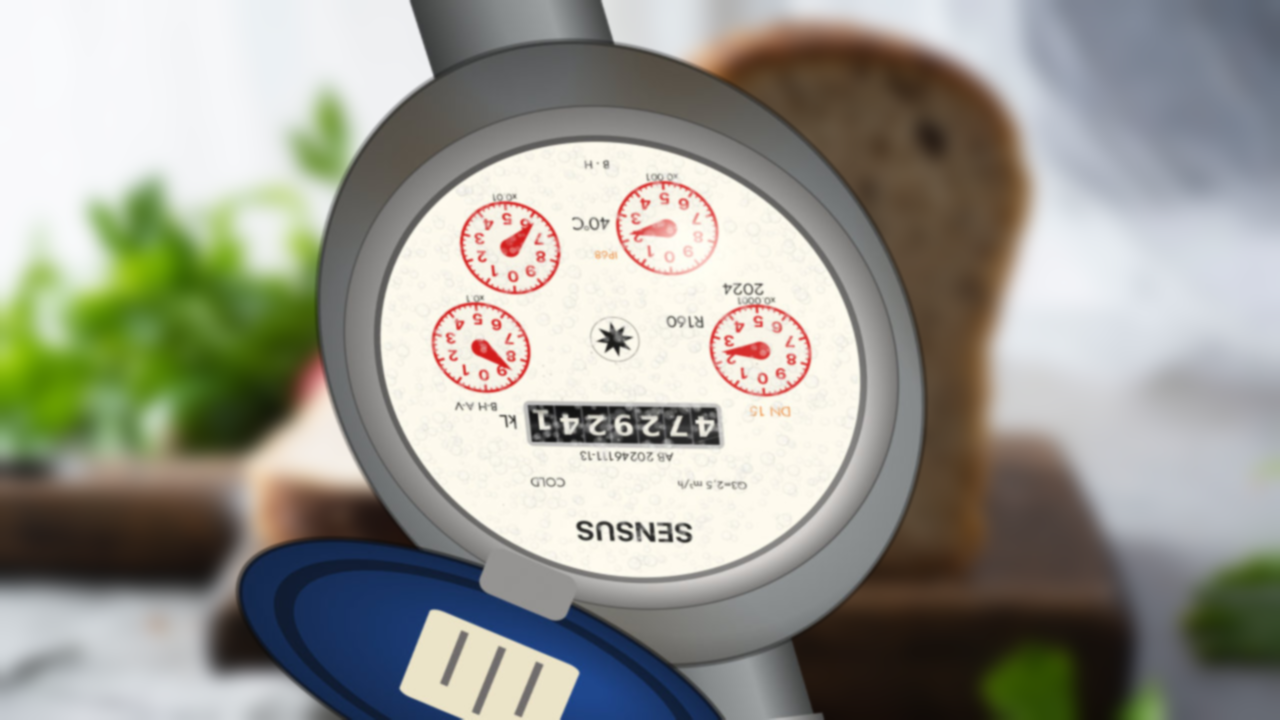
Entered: 4729240.8622,kL
